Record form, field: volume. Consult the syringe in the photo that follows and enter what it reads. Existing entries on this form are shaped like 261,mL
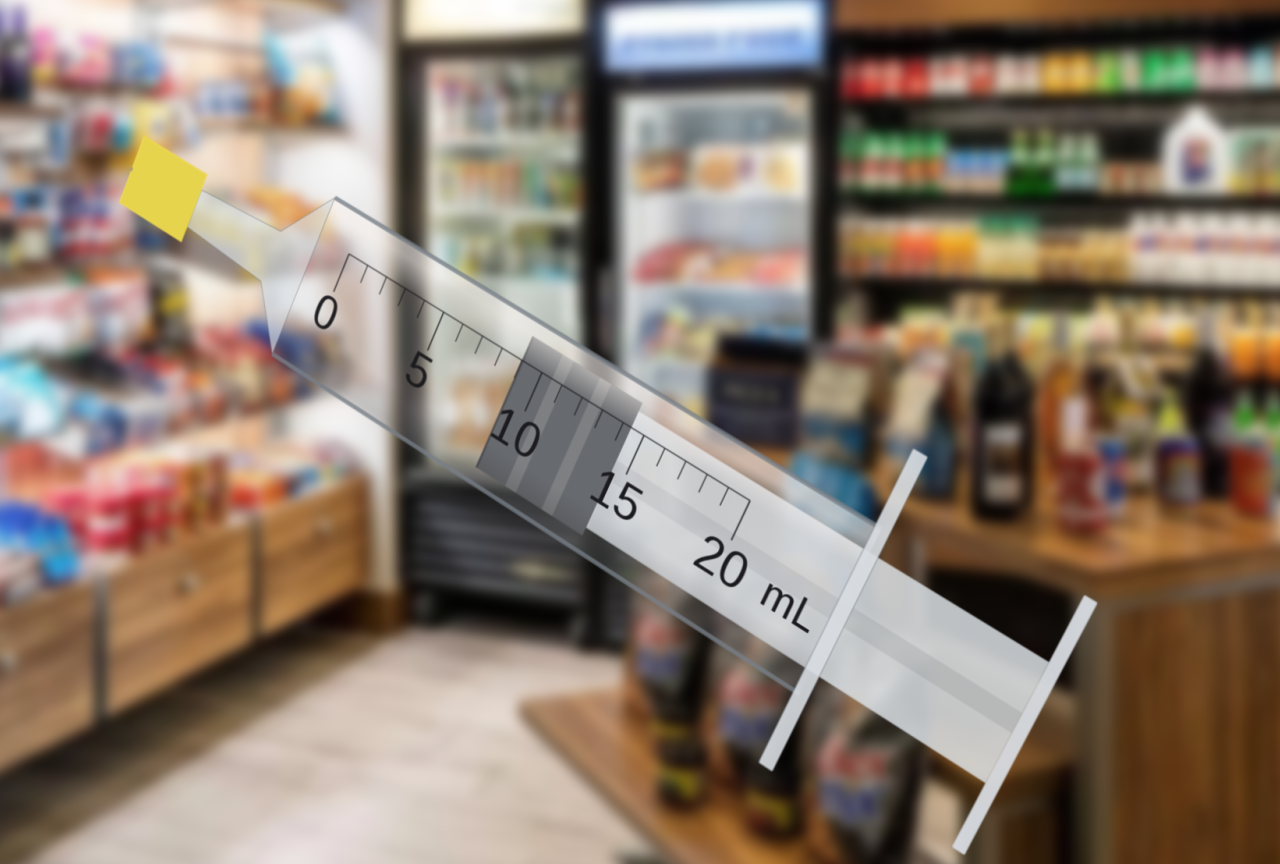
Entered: 9,mL
